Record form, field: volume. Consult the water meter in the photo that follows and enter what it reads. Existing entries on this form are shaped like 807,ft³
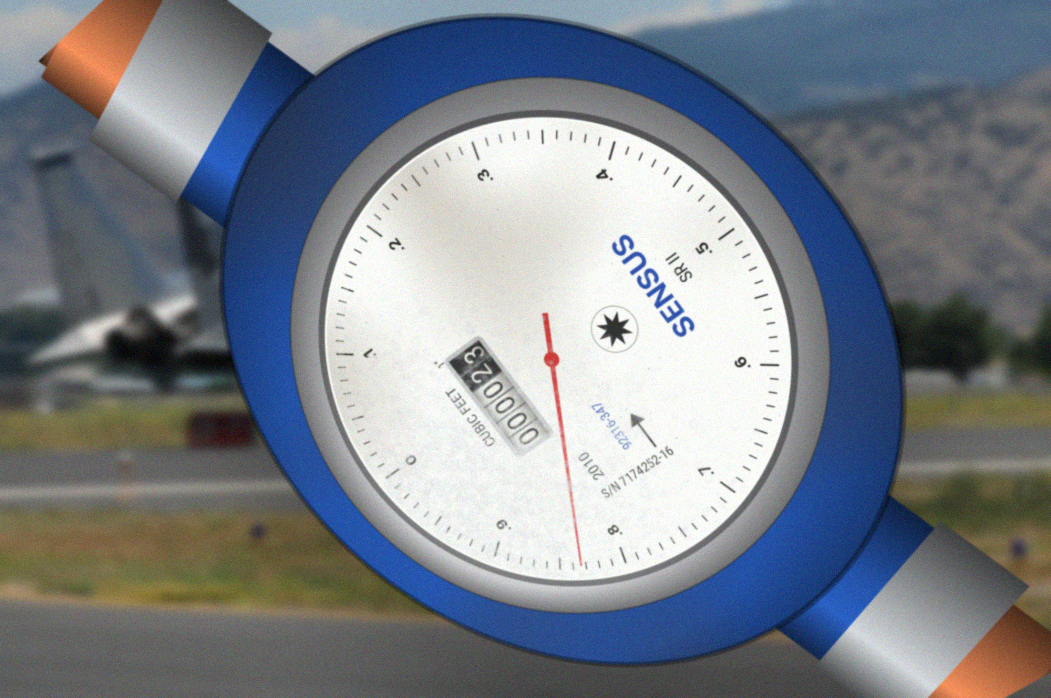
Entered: 22.83,ft³
